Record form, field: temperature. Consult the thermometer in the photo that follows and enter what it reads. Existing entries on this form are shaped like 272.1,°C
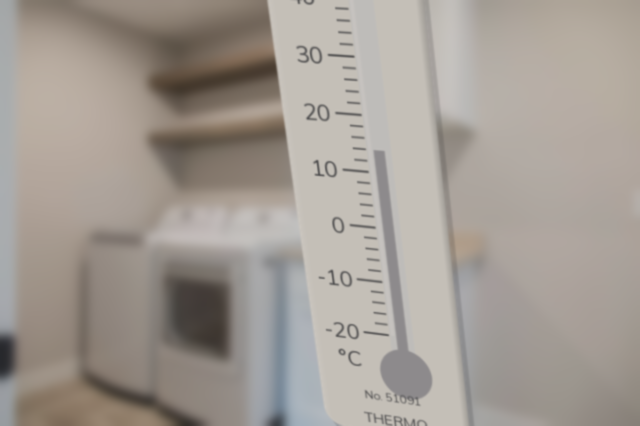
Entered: 14,°C
